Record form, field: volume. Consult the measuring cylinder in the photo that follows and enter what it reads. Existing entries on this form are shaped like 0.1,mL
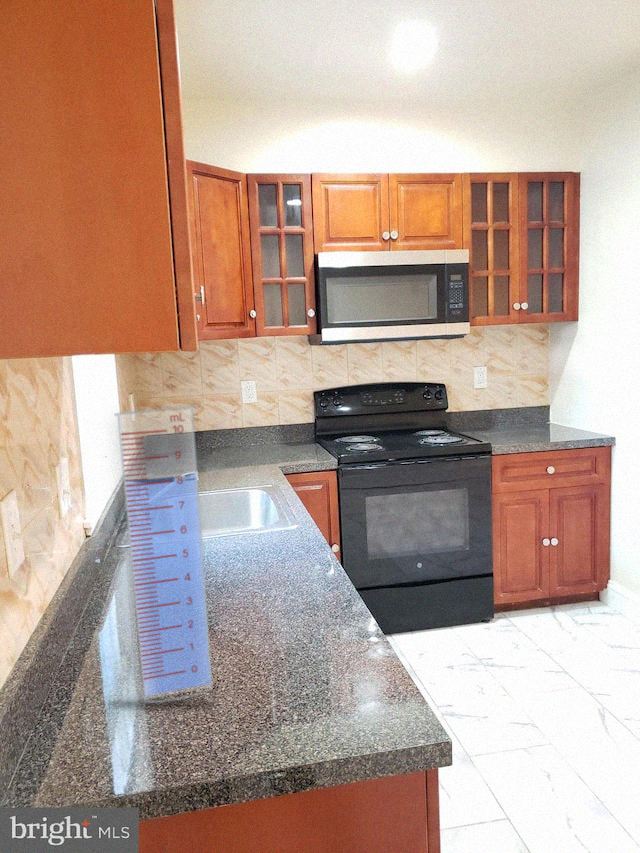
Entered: 8,mL
